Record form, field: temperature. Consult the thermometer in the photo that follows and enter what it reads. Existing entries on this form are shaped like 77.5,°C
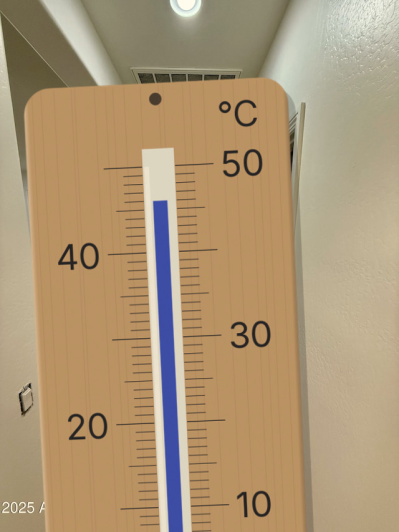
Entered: 46,°C
